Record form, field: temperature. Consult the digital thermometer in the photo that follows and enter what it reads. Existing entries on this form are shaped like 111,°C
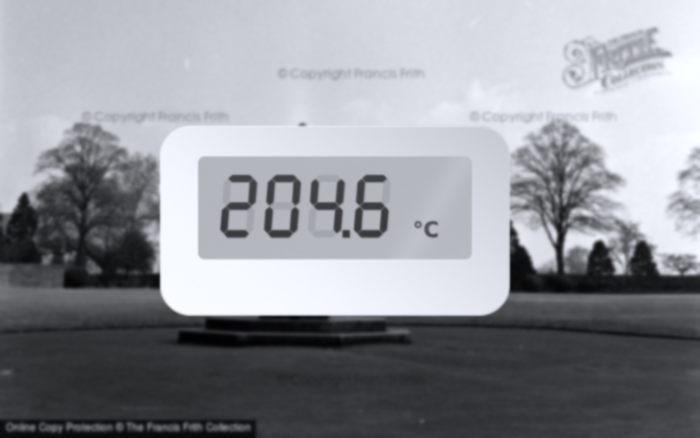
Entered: 204.6,°C
